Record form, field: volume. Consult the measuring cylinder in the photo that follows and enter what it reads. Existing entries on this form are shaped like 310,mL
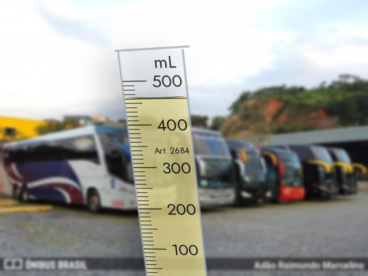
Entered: 460,mL
